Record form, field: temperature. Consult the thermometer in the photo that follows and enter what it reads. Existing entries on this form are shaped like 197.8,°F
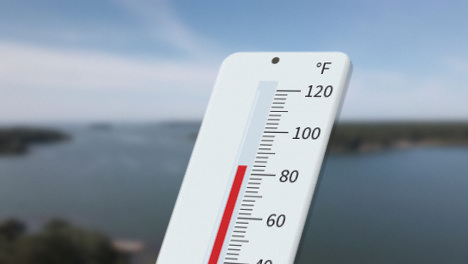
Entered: 84,°F
